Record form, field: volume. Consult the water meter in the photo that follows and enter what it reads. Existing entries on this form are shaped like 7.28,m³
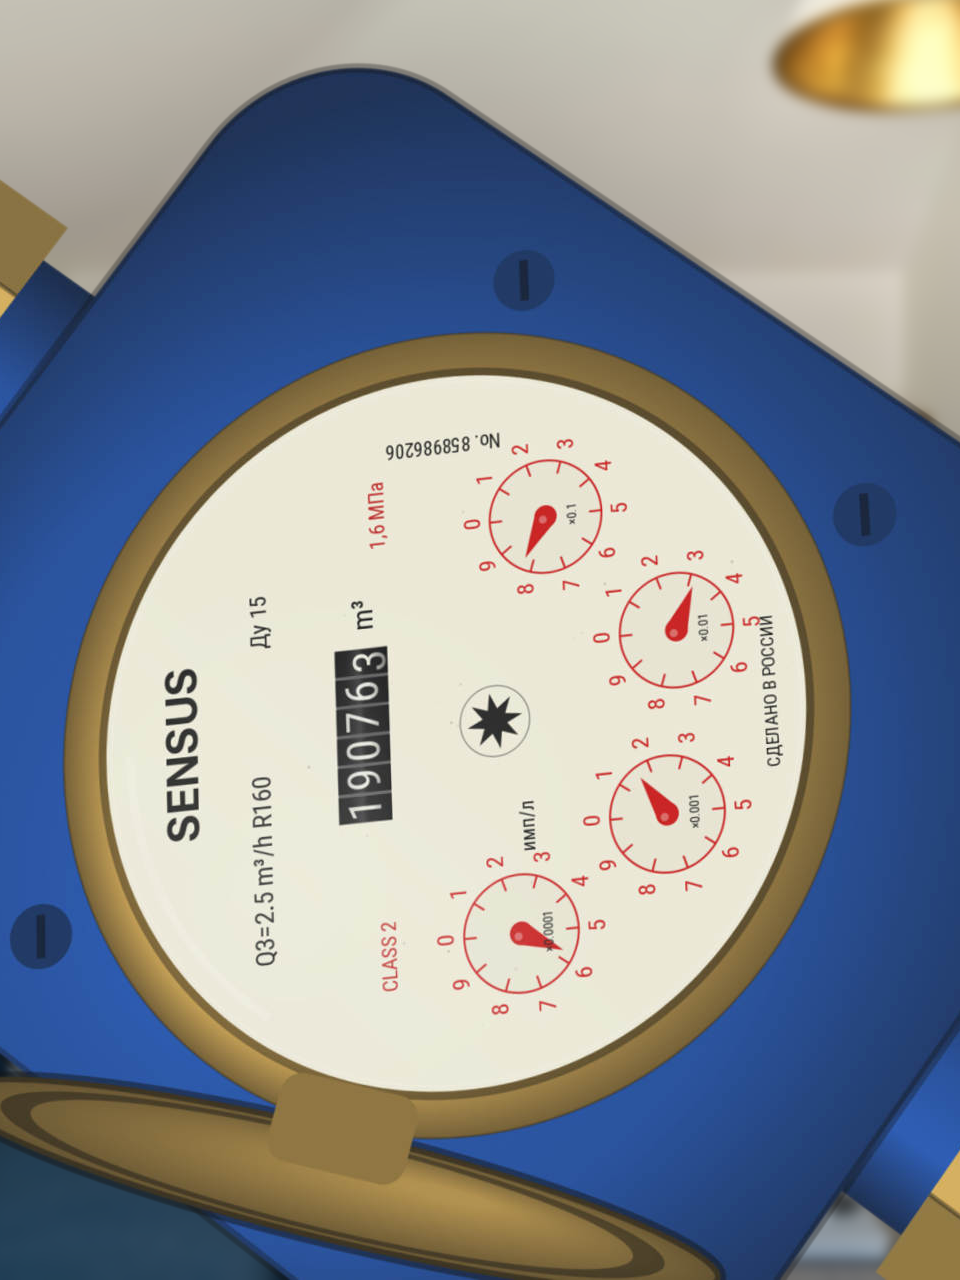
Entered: 190762.8315,m³
